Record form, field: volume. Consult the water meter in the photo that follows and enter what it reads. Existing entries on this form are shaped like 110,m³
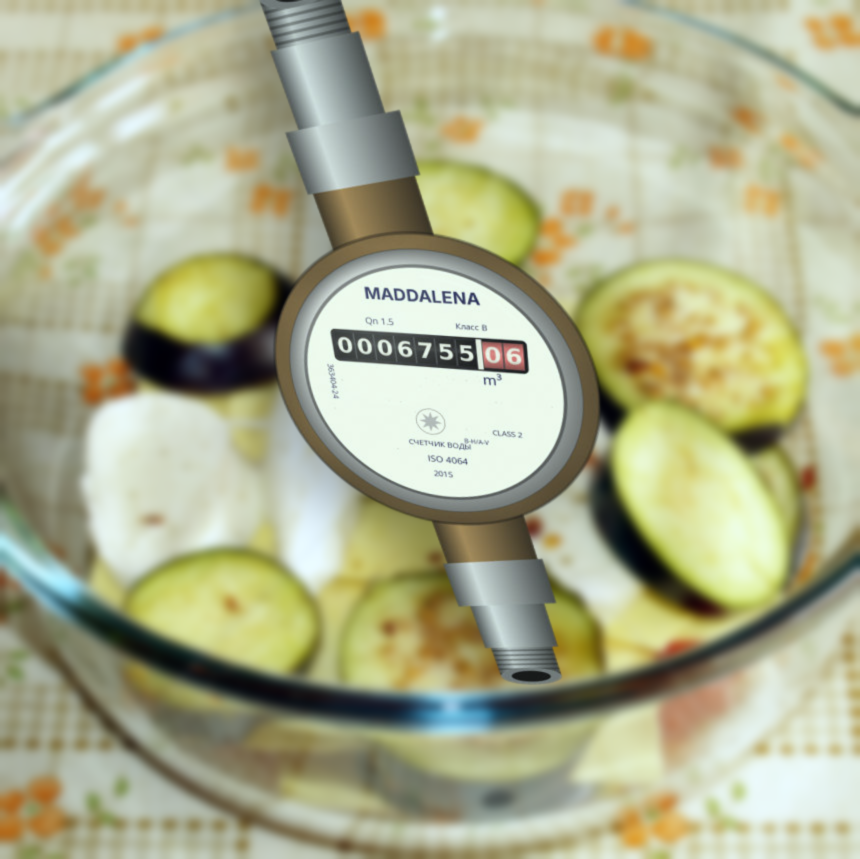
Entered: 6755.06,m³
